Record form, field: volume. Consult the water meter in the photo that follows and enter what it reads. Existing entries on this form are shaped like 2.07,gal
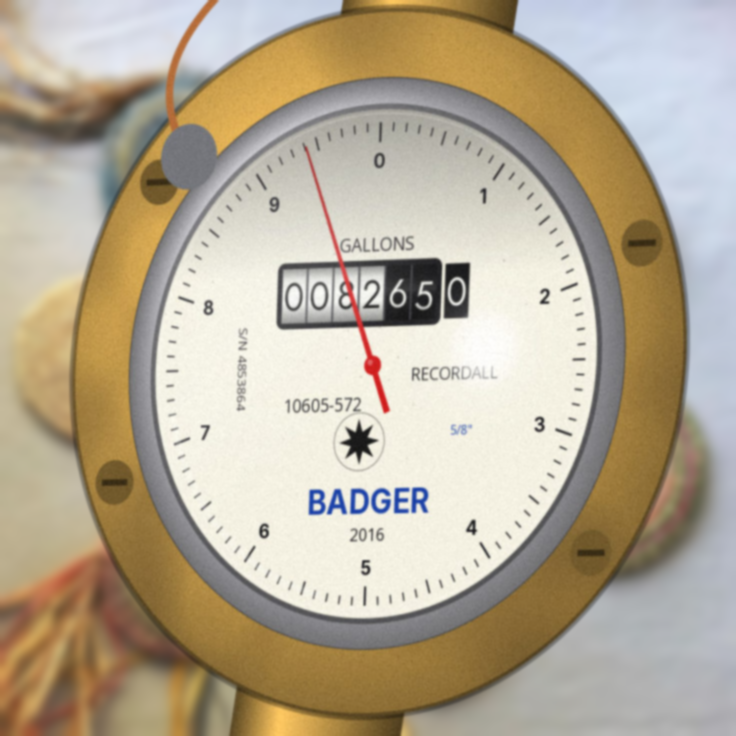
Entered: 82649.4,gal
